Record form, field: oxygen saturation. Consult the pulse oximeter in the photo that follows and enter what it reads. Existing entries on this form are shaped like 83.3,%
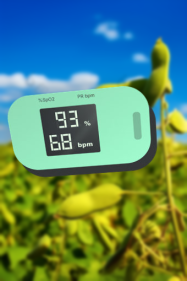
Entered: 93,%
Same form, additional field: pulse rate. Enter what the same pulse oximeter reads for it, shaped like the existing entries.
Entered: 68,bpm
